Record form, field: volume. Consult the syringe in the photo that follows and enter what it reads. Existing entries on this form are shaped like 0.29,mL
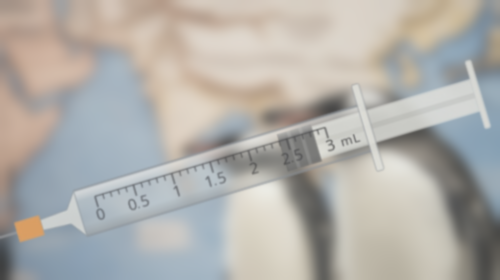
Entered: 2.4,mL
